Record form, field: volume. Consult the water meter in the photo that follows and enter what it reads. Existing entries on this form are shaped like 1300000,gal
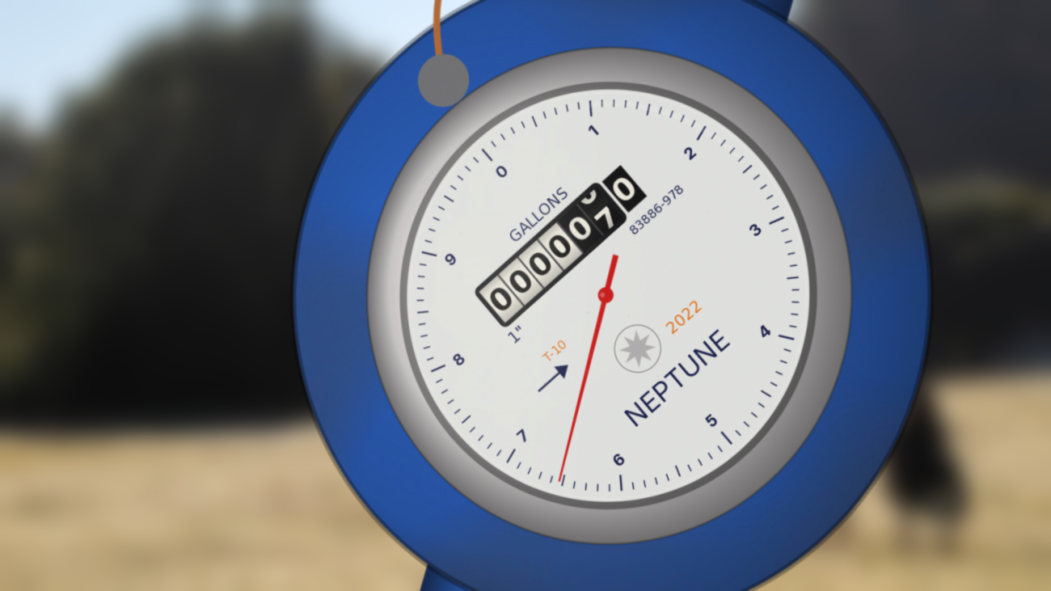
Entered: 66.5,gal
